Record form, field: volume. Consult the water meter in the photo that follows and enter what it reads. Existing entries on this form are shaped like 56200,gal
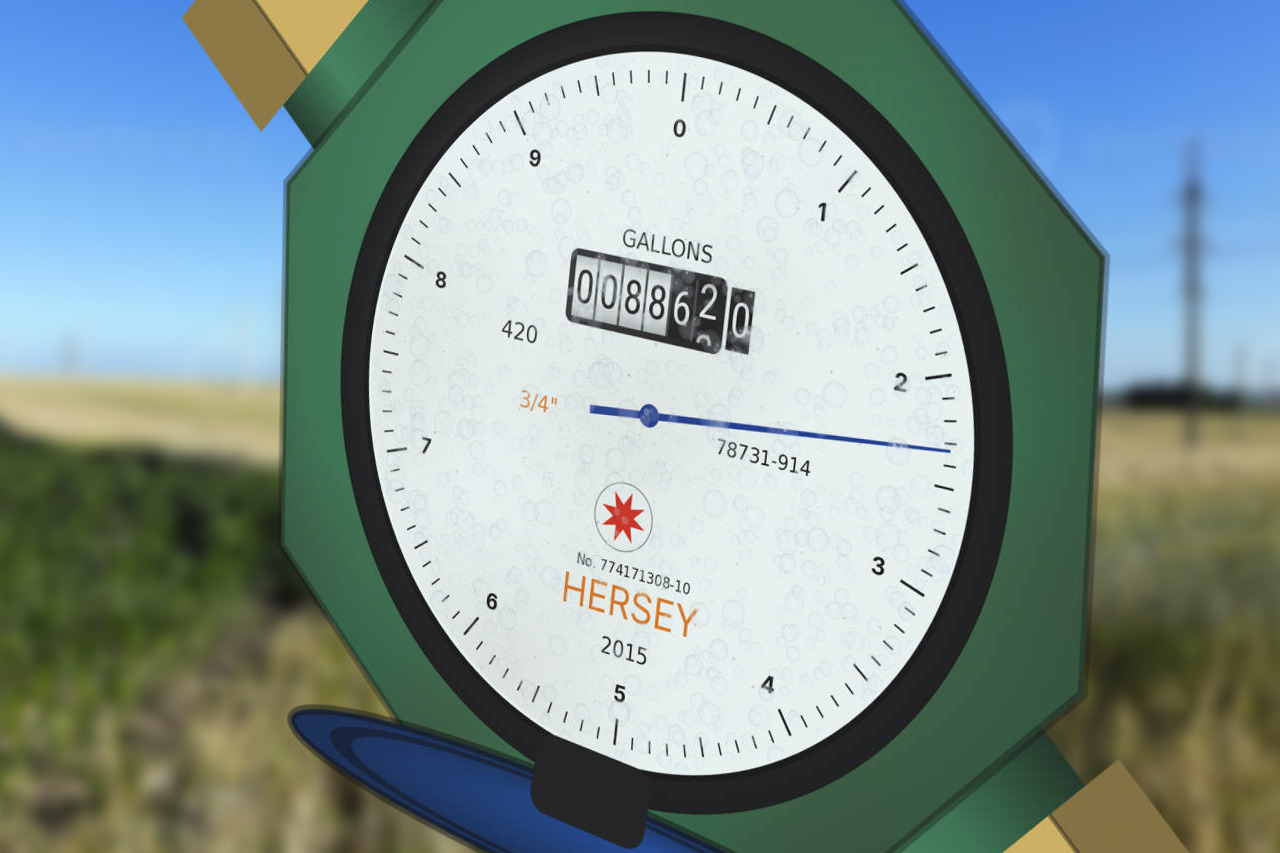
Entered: 88622.3,gal
